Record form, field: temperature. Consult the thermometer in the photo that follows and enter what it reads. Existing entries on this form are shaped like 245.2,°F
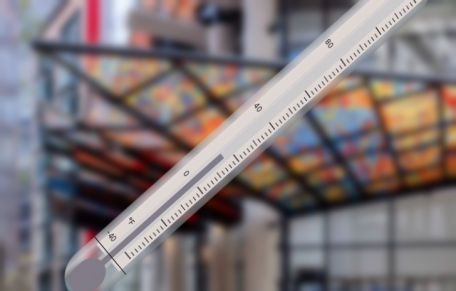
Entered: 16,°F
